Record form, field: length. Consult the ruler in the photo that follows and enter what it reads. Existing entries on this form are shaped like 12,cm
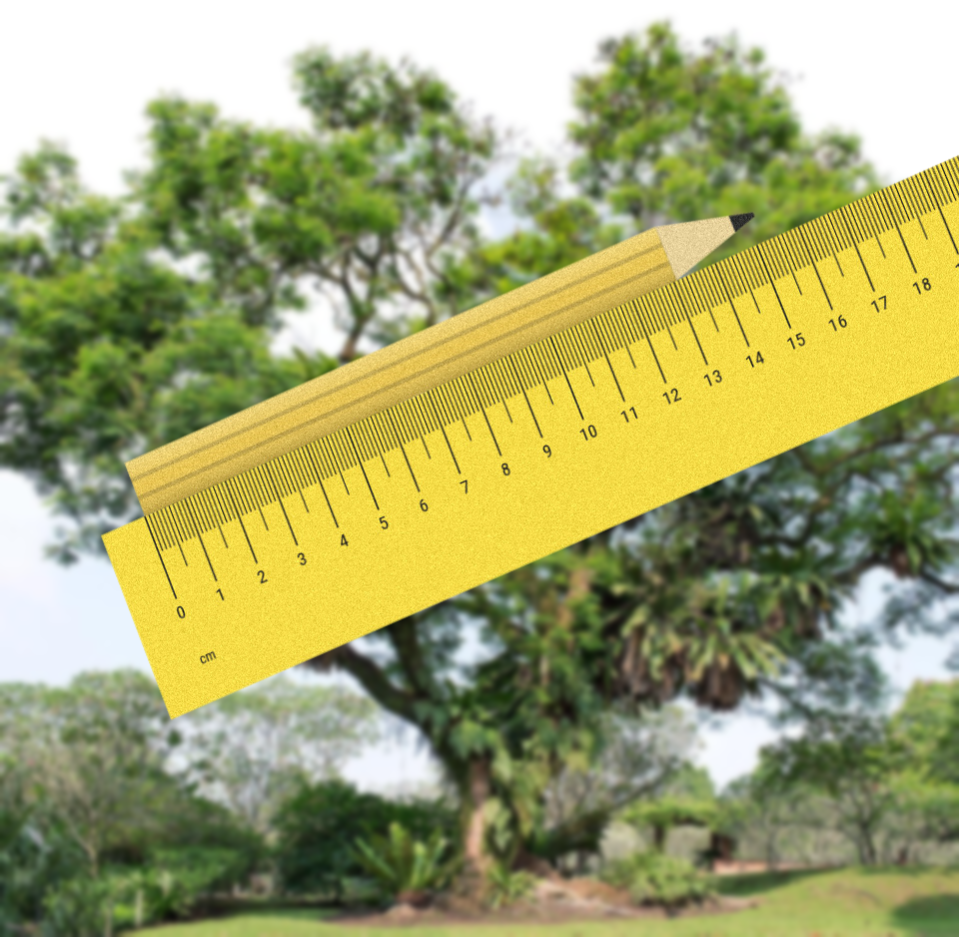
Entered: 15.2,cm
